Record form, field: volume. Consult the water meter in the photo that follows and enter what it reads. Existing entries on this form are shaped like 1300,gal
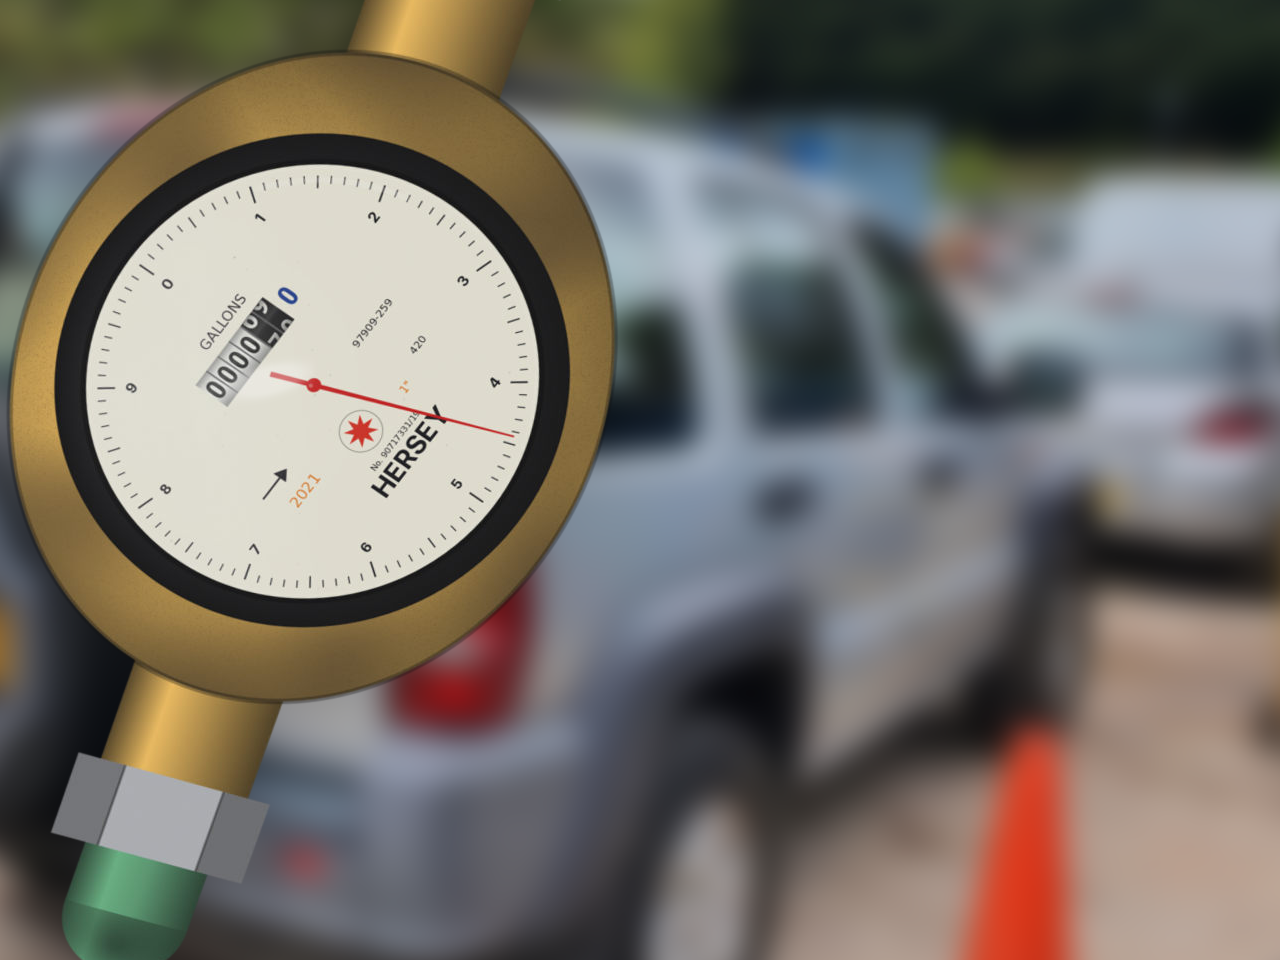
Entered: 694.4,gal
